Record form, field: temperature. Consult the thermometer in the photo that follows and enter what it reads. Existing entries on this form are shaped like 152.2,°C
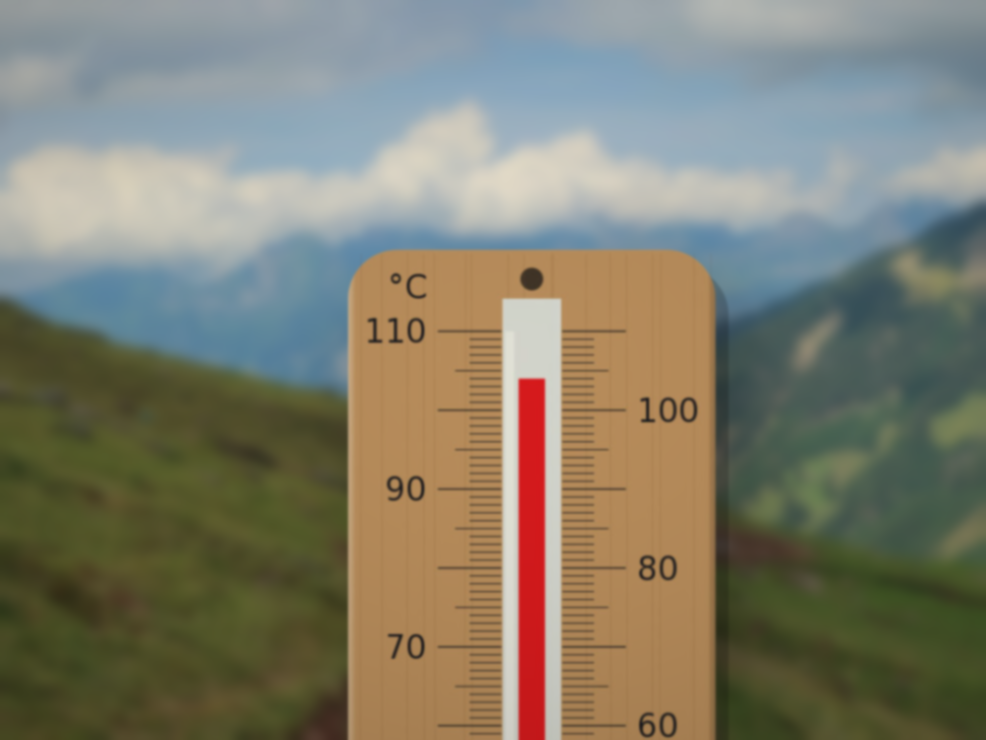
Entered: 104,°C
